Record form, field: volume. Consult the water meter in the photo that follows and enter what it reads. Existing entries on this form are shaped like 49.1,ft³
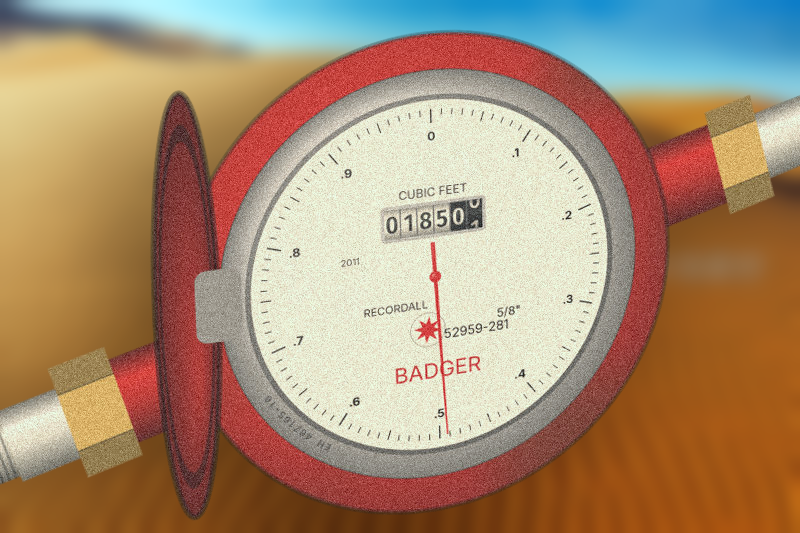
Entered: 18500.49,ft³
